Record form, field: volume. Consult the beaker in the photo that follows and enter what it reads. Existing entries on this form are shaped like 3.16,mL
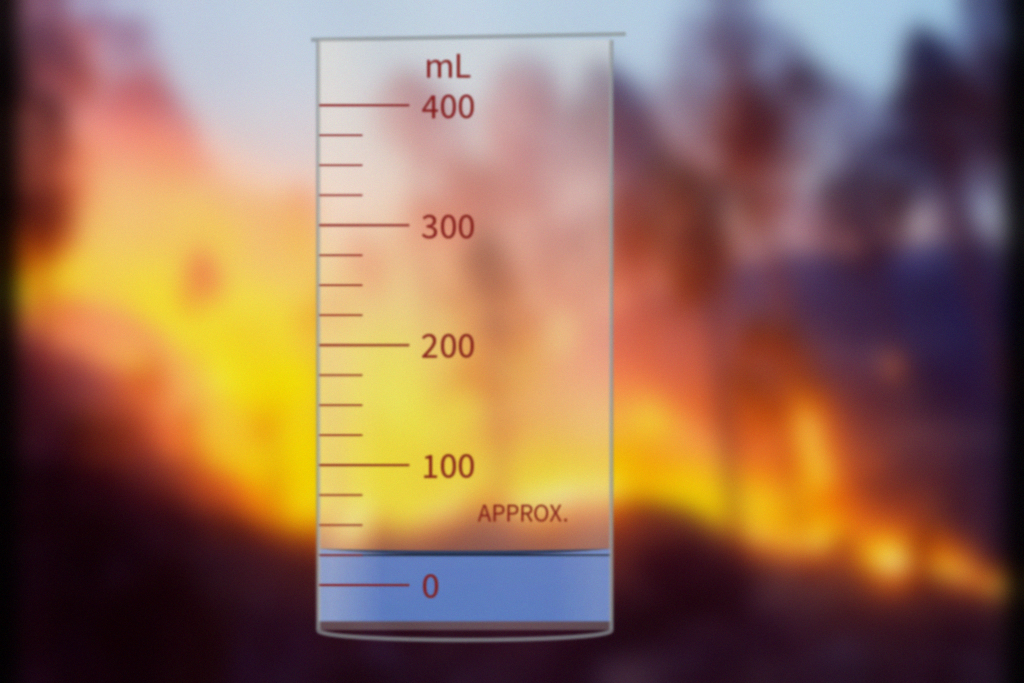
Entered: 25,mL
